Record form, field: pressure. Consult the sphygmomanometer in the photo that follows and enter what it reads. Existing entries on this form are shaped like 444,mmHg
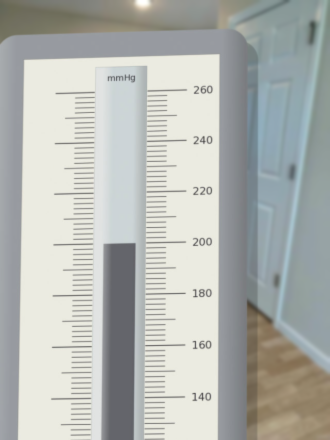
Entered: 200,mmHg
